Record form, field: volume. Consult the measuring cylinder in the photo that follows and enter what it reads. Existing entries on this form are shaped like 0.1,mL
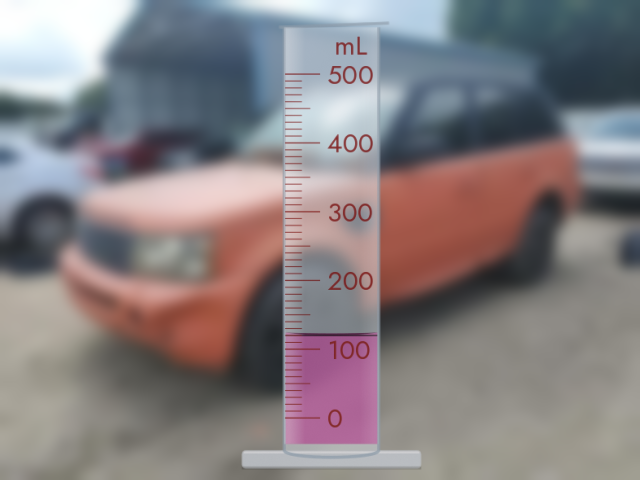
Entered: 120,mL
